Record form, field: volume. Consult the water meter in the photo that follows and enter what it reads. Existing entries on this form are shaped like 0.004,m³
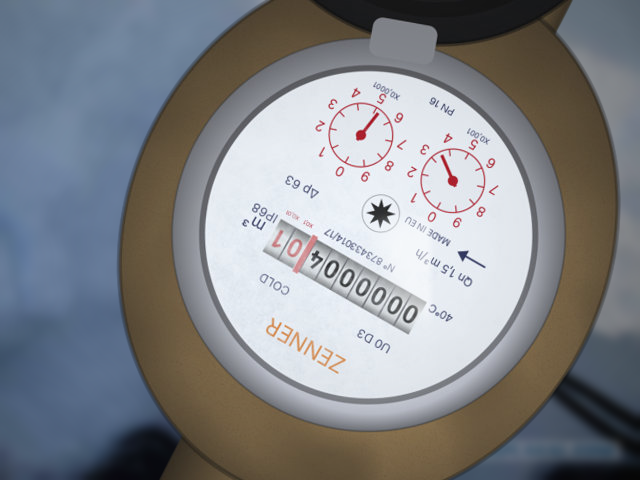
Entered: 4.0135,m³
